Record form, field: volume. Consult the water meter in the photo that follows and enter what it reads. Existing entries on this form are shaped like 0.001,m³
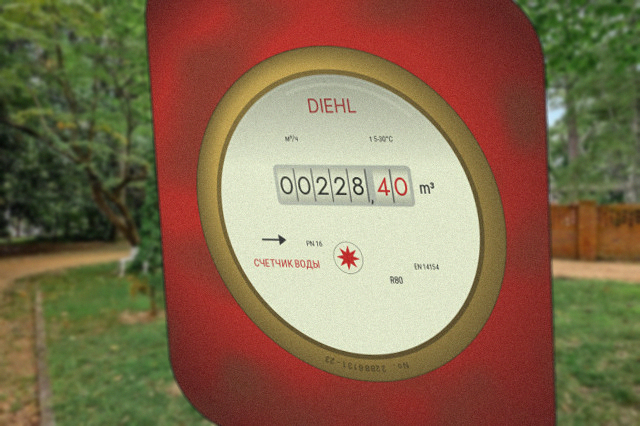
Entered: 228.40,m³
